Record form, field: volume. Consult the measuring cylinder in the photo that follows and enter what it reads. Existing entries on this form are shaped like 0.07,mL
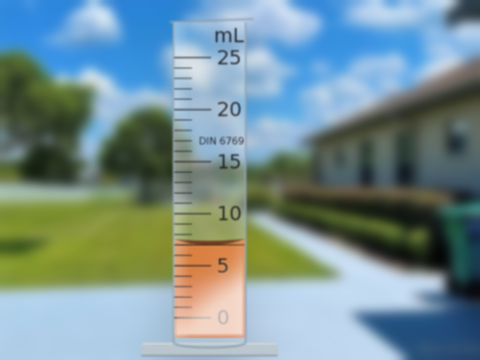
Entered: 7,mL
